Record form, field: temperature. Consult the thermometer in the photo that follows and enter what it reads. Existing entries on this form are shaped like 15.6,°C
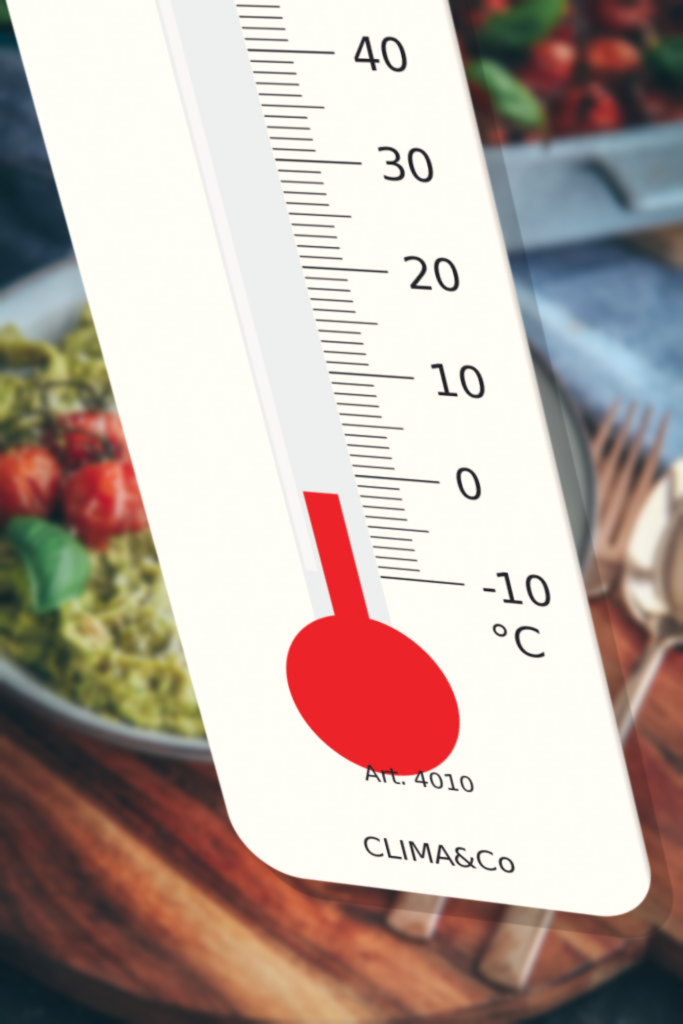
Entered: -2,°C
